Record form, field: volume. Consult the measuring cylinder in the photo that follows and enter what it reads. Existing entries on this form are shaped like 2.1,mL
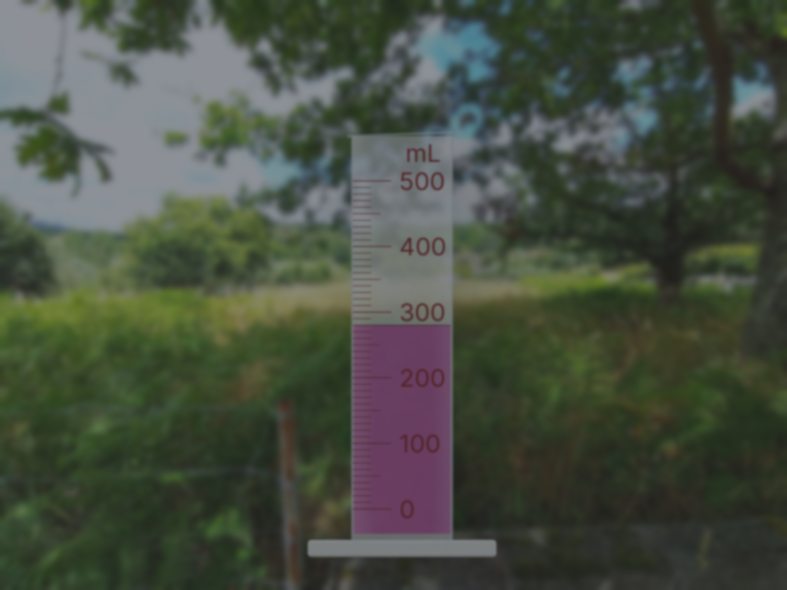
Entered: 280,mL
